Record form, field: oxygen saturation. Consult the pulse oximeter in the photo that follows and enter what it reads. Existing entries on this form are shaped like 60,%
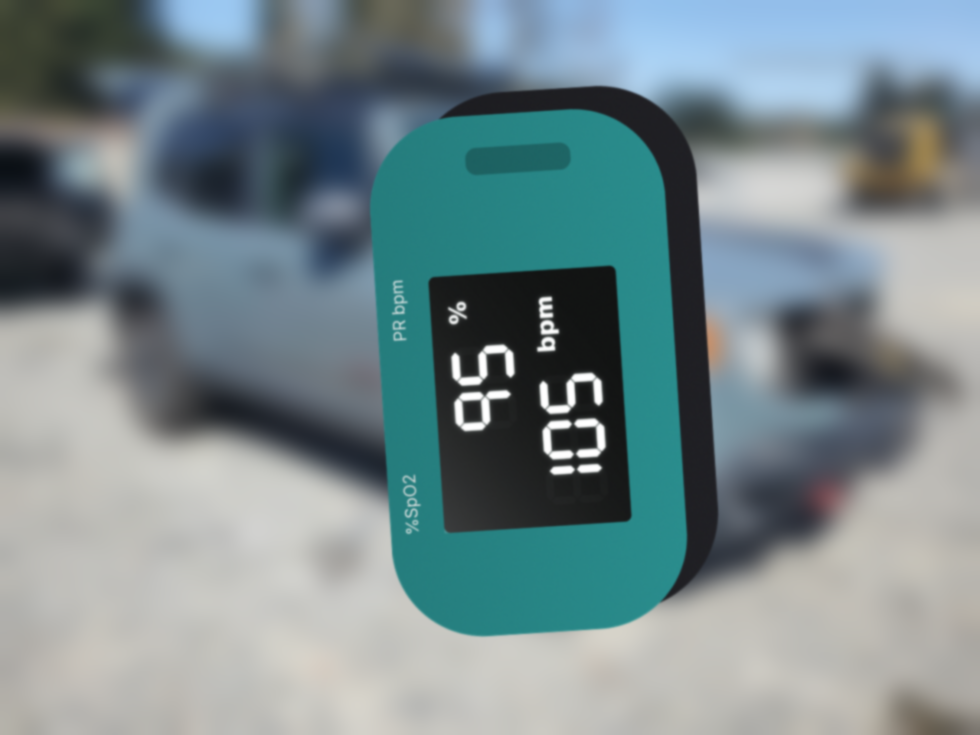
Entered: 95,%
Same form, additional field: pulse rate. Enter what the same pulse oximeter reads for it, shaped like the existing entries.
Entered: 105,bpm
